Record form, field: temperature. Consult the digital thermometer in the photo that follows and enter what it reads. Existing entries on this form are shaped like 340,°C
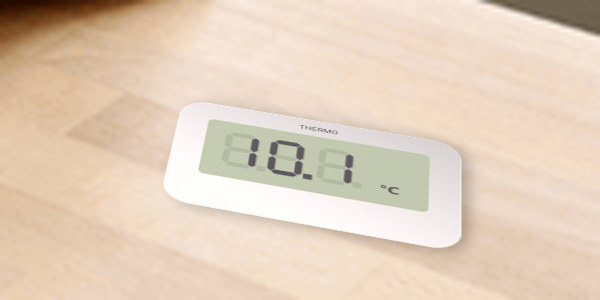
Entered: 10.1,°C
